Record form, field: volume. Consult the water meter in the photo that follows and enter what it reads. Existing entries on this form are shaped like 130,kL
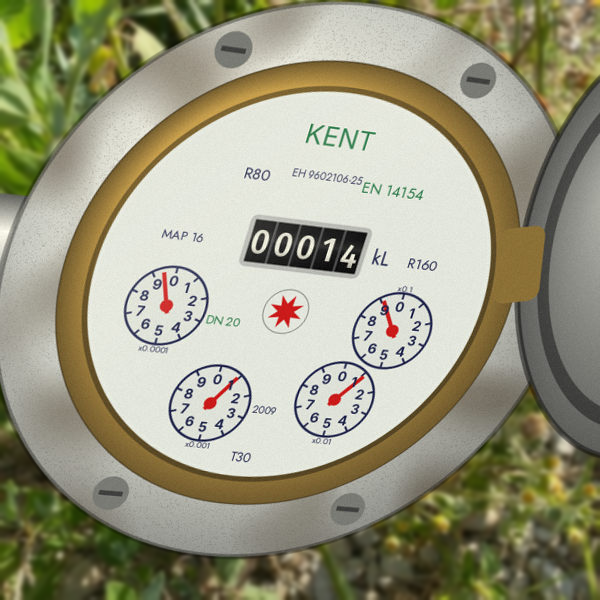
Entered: 13.9109,kL
